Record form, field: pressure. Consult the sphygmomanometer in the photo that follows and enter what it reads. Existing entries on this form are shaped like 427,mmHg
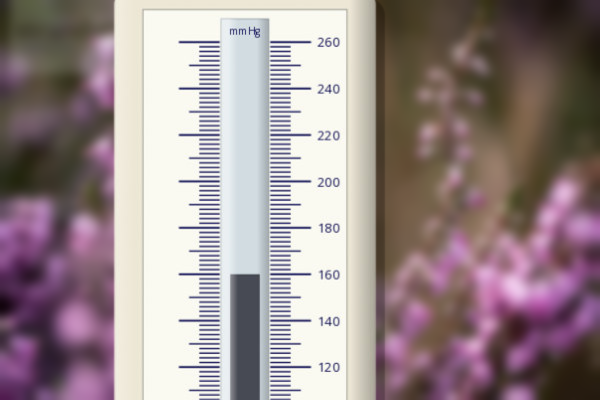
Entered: 160,mmHg
